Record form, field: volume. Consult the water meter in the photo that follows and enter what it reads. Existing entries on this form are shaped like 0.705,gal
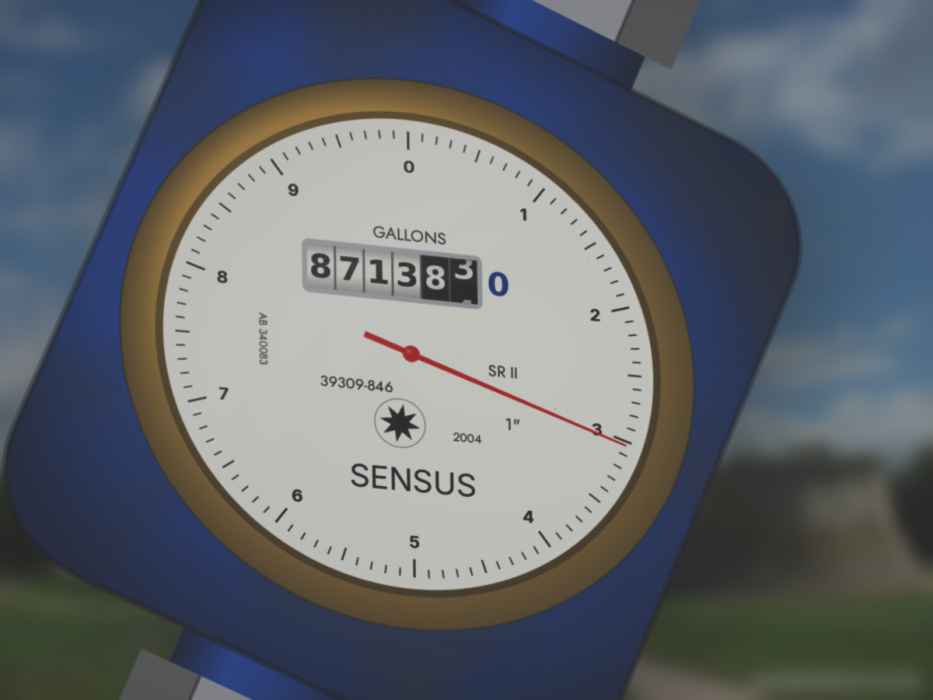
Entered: 8713833.0,gal
